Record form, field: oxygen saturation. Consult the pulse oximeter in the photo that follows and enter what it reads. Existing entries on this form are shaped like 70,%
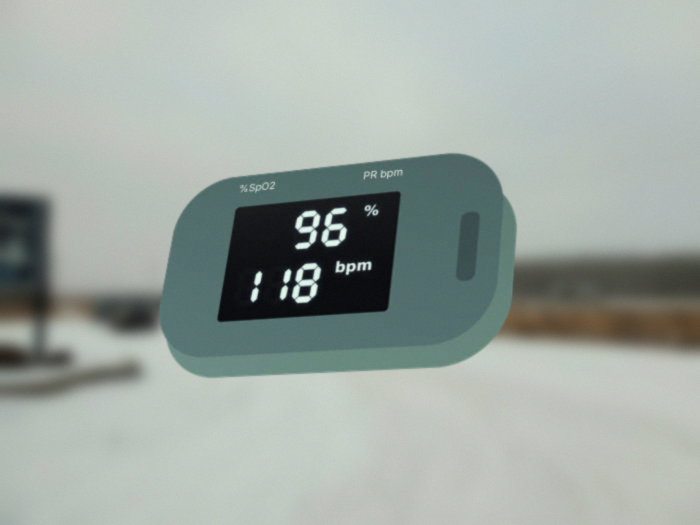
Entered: 96,%
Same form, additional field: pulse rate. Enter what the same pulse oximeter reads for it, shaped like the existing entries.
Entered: 118,bpm
